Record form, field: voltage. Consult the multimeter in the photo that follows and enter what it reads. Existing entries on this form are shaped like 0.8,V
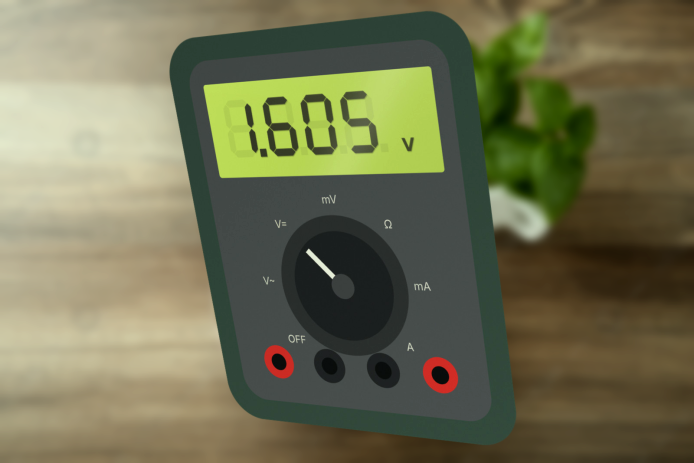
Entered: 1.605,V
